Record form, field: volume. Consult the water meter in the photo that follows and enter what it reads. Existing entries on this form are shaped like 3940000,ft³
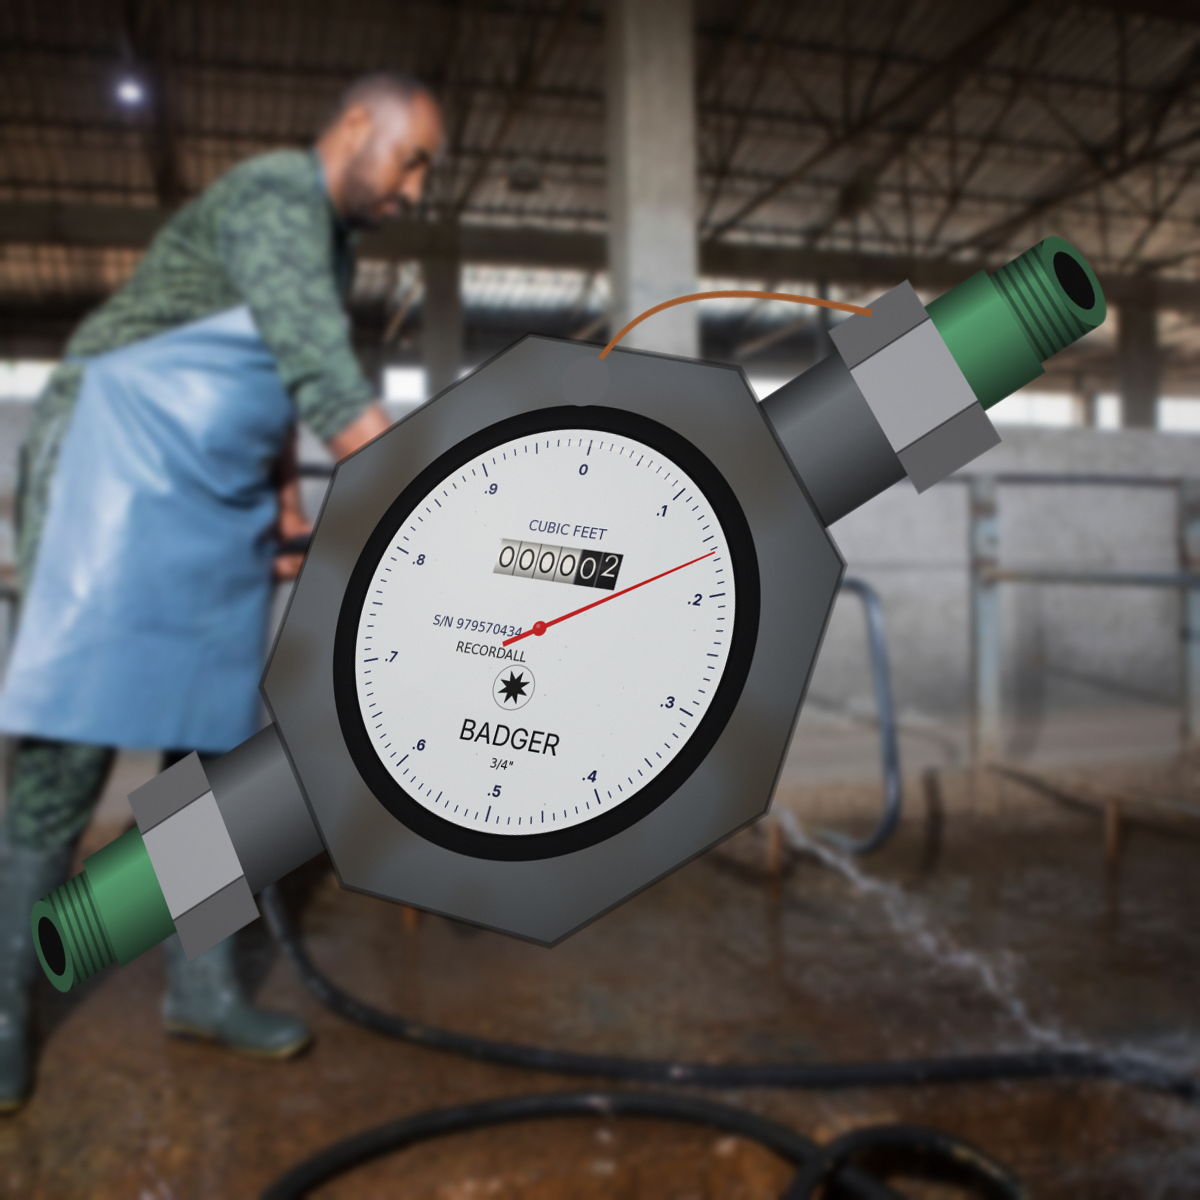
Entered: 2.16,ft³
